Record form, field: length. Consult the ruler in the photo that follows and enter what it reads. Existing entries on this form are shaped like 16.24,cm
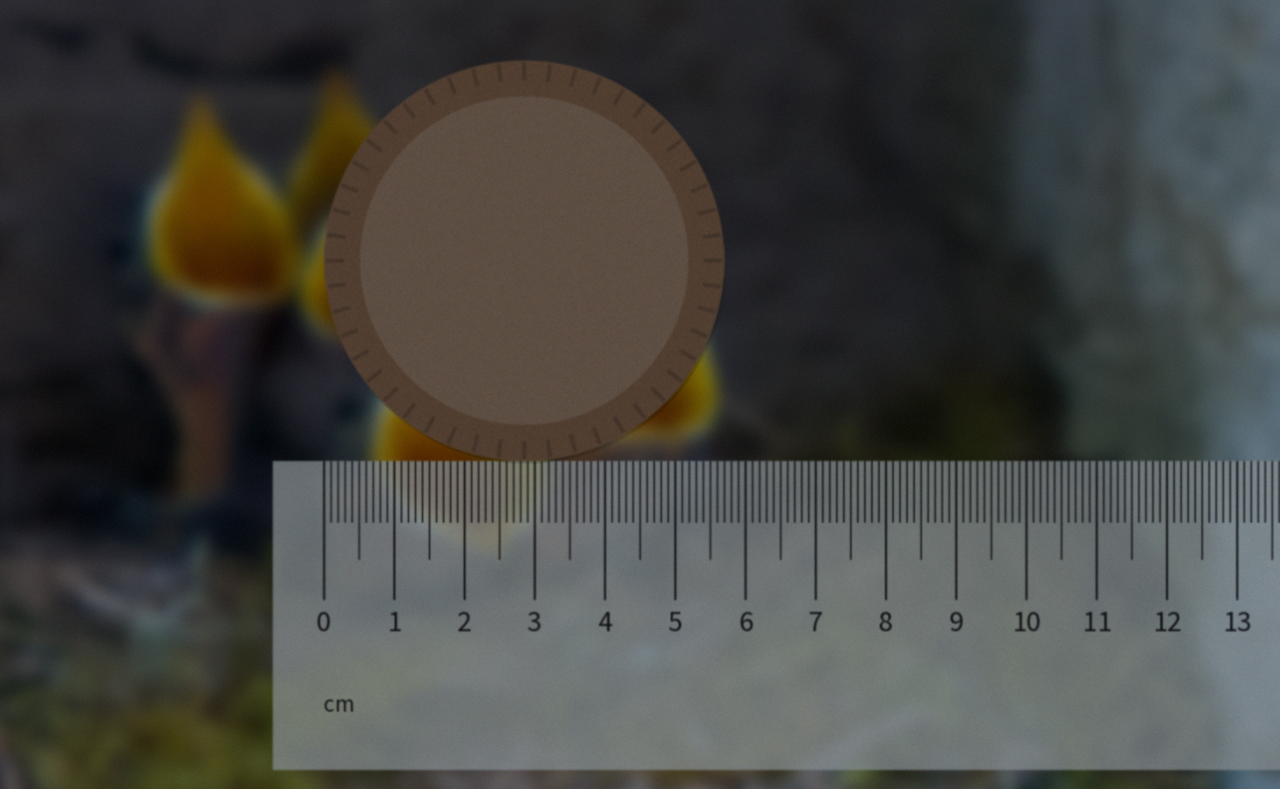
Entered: 5.7,cm
